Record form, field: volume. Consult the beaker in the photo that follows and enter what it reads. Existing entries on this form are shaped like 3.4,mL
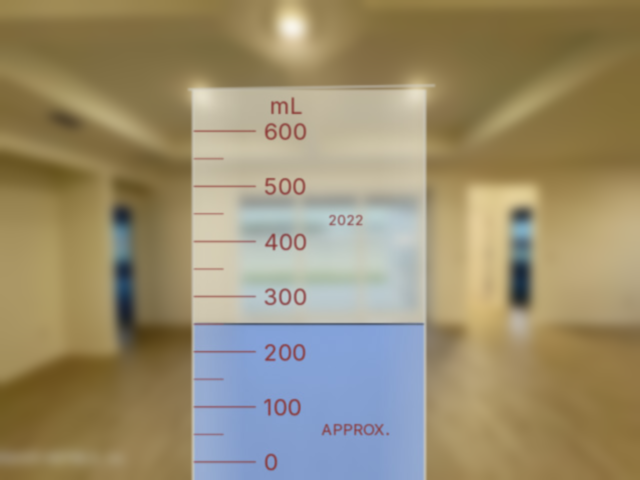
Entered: 250,mL
